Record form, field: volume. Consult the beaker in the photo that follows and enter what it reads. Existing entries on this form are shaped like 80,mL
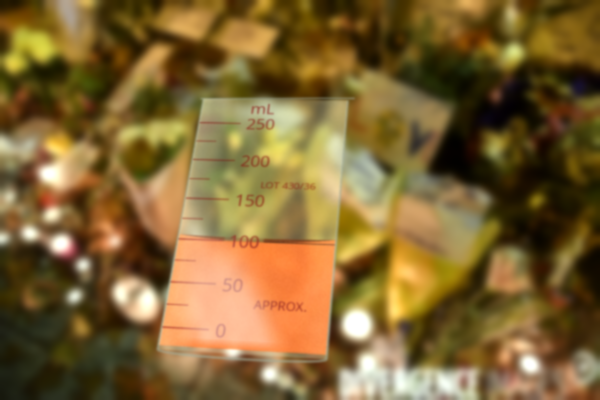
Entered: 100,mL
